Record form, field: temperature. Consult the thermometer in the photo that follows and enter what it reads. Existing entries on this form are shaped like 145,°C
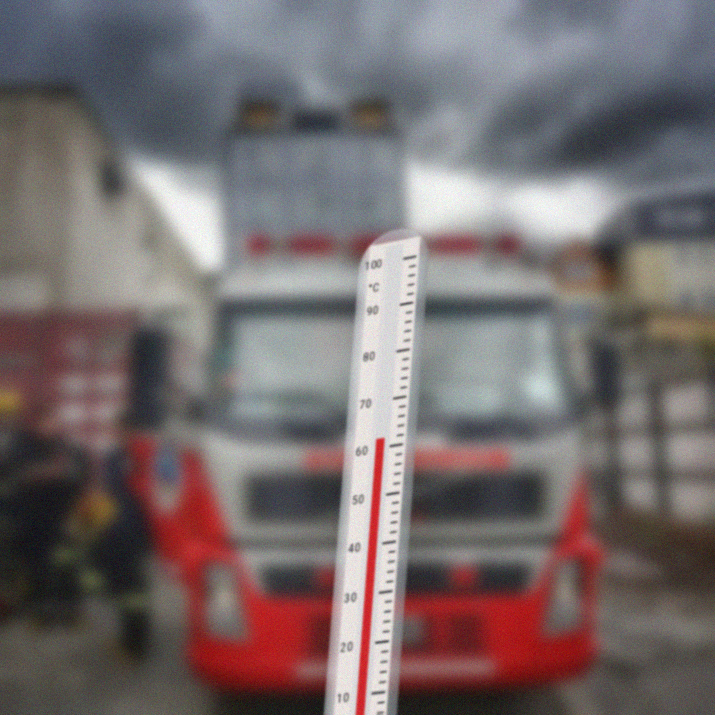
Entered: 62,°C
